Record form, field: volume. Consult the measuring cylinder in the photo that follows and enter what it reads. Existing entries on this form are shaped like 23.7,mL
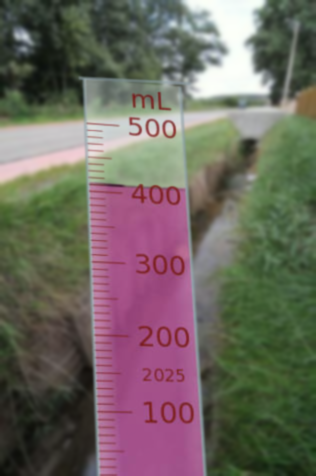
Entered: 410,mL
